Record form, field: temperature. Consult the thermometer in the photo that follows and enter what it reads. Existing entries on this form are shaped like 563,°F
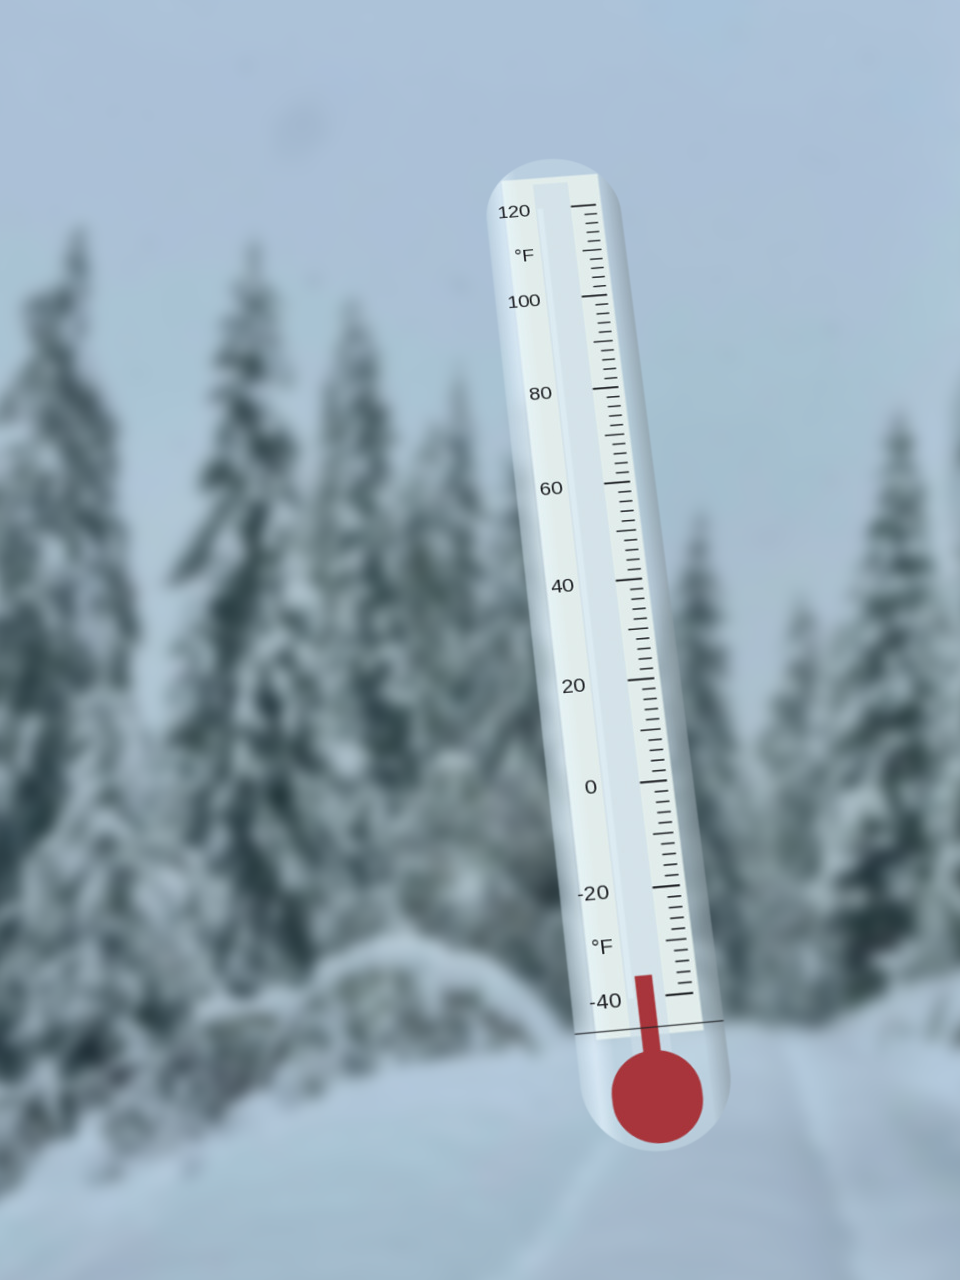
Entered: -36,°F
